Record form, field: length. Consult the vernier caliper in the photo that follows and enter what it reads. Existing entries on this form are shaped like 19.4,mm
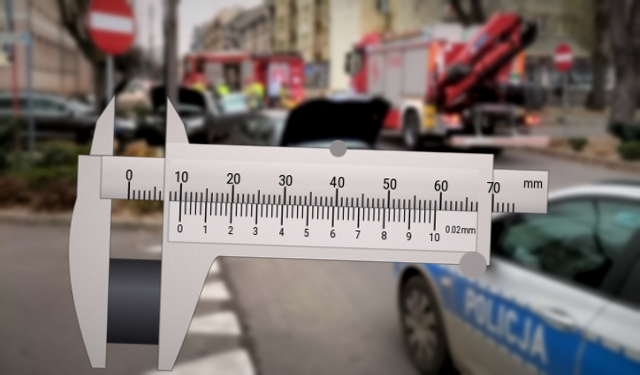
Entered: 10.0,mm
